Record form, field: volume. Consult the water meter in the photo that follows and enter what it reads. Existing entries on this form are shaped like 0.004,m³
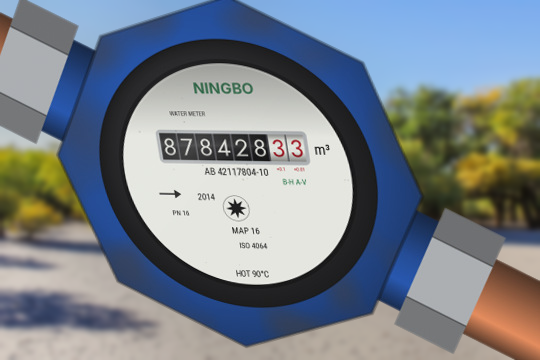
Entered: 878428.33,m³
